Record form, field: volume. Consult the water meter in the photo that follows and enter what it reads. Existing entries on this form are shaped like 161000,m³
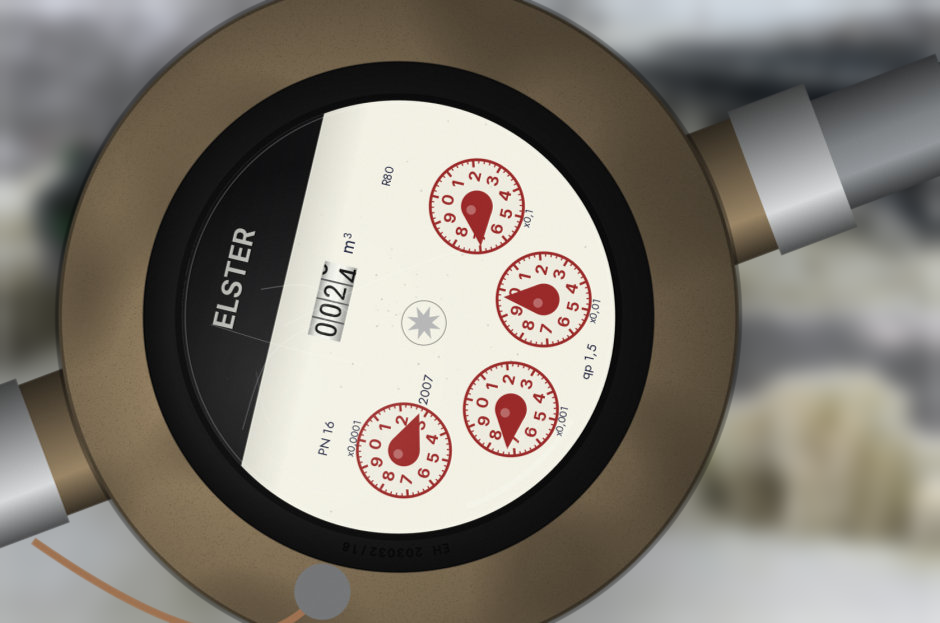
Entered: 23.6972,m³
